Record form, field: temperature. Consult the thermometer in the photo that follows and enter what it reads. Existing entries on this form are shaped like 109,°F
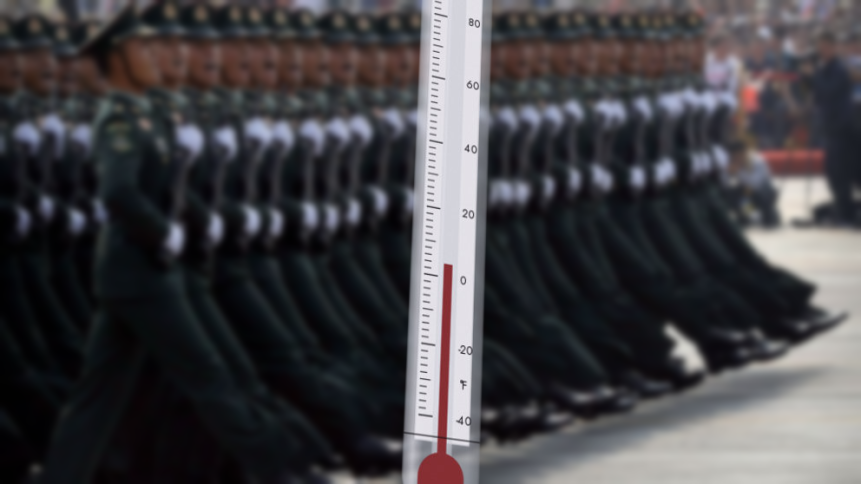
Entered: 4,°F
